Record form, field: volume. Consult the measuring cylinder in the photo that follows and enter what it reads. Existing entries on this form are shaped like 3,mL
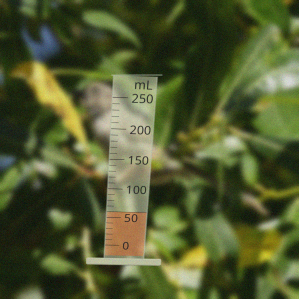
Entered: 60,mL
